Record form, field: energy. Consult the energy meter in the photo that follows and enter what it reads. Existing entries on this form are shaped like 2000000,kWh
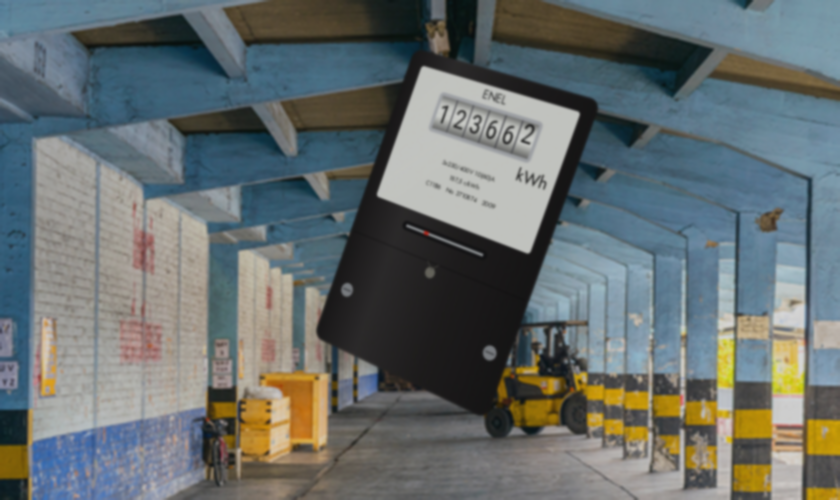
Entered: 123662,kWh
